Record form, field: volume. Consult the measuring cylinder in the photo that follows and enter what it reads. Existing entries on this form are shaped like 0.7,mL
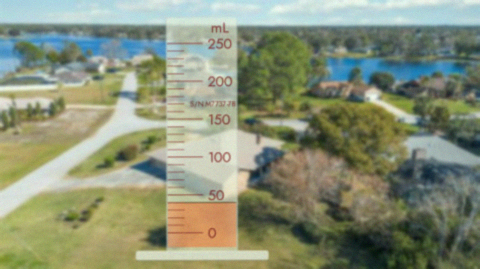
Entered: 40,mL
